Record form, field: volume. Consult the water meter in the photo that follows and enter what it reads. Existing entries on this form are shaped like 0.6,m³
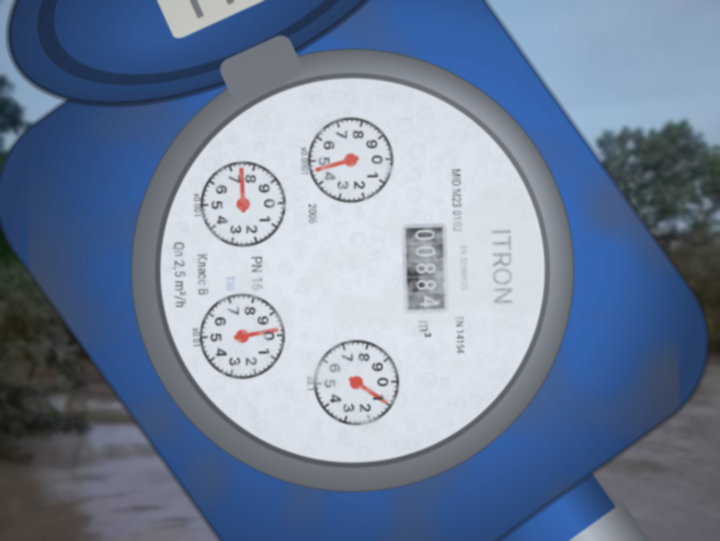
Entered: 884.0974,m³
